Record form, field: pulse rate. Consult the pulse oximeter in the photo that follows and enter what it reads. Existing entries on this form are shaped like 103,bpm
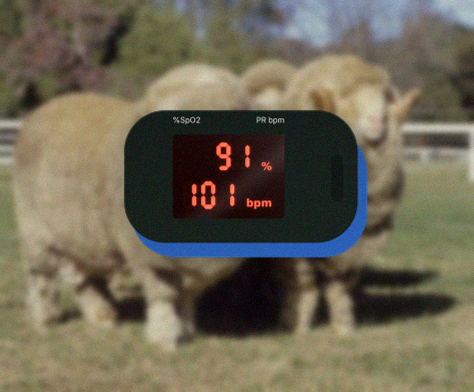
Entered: 101,bpm
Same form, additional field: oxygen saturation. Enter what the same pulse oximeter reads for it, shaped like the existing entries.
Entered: 91,%
